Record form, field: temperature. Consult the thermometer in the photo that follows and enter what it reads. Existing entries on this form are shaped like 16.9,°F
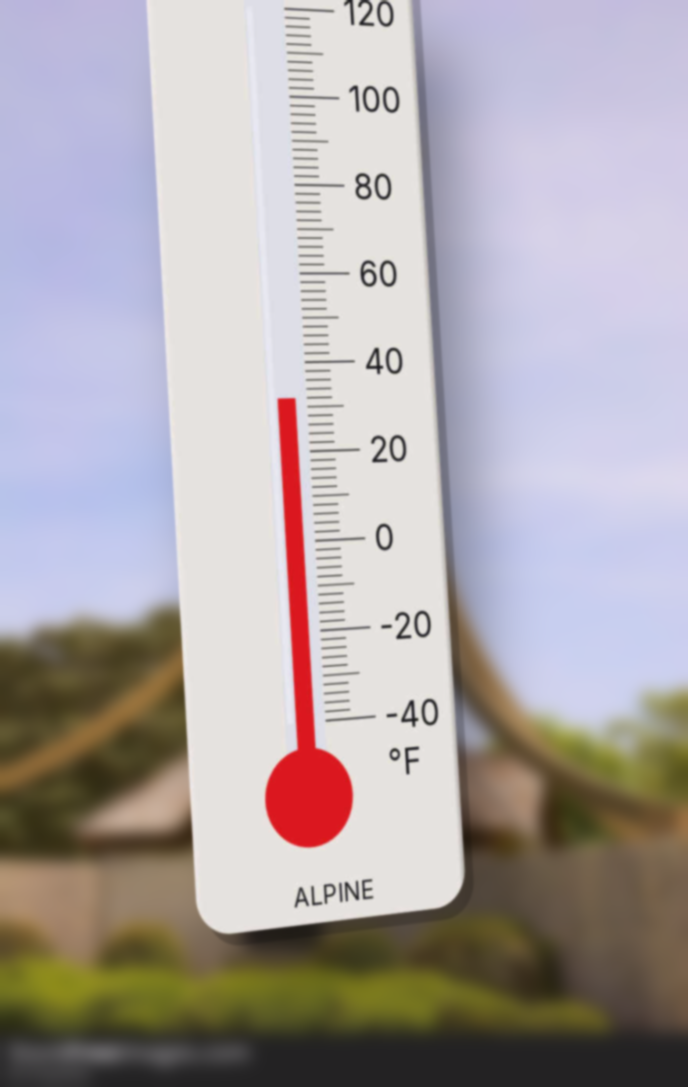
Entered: 32,°F
